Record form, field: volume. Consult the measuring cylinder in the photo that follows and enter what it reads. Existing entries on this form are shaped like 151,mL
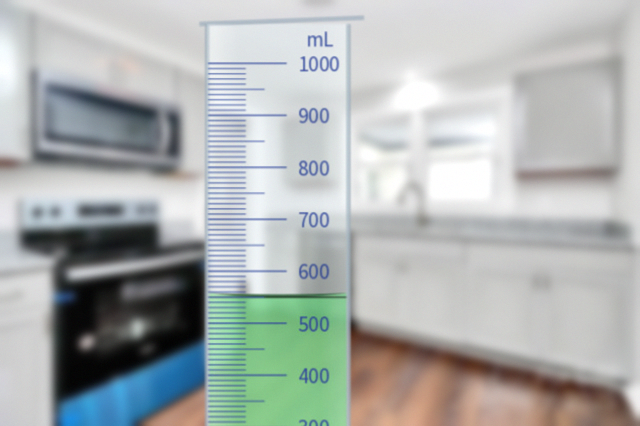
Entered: 550,mL
